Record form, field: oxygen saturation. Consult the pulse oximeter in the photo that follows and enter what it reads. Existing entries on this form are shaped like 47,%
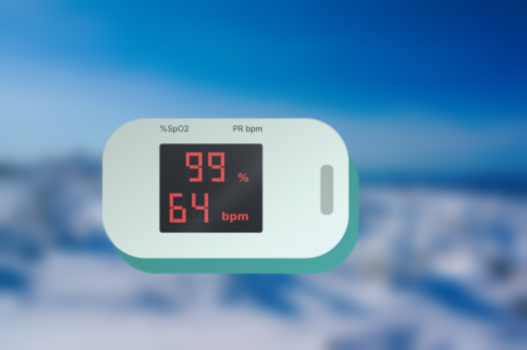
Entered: 99,%
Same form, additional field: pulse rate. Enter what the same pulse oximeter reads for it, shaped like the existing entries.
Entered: 64,bpm
